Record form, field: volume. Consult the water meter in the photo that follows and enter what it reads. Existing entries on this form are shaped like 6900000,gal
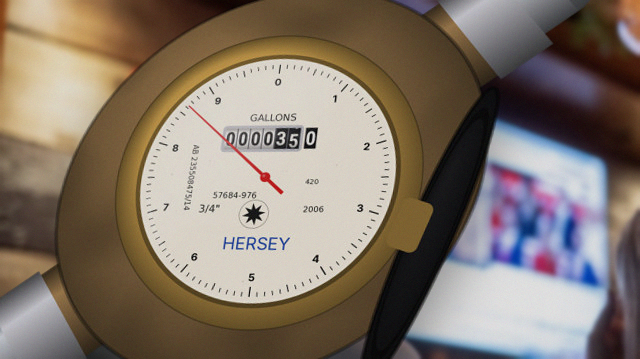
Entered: 348.6,gal
